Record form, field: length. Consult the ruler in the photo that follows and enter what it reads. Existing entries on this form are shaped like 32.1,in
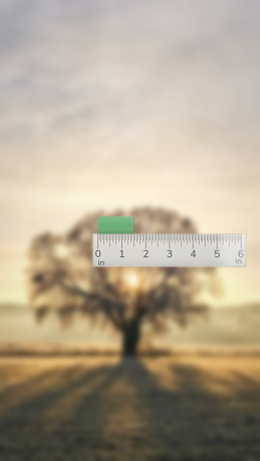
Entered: 1.5,in
